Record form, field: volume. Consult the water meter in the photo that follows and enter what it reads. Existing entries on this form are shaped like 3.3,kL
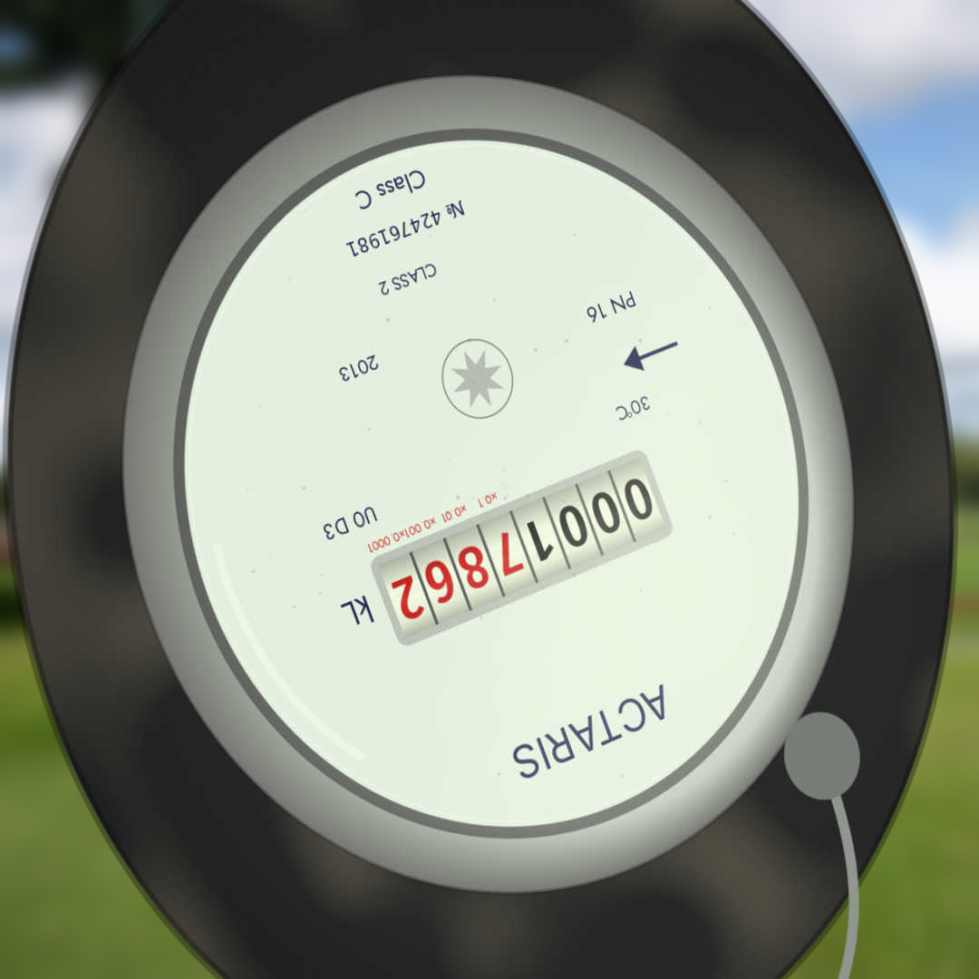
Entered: 1.7862,kL
